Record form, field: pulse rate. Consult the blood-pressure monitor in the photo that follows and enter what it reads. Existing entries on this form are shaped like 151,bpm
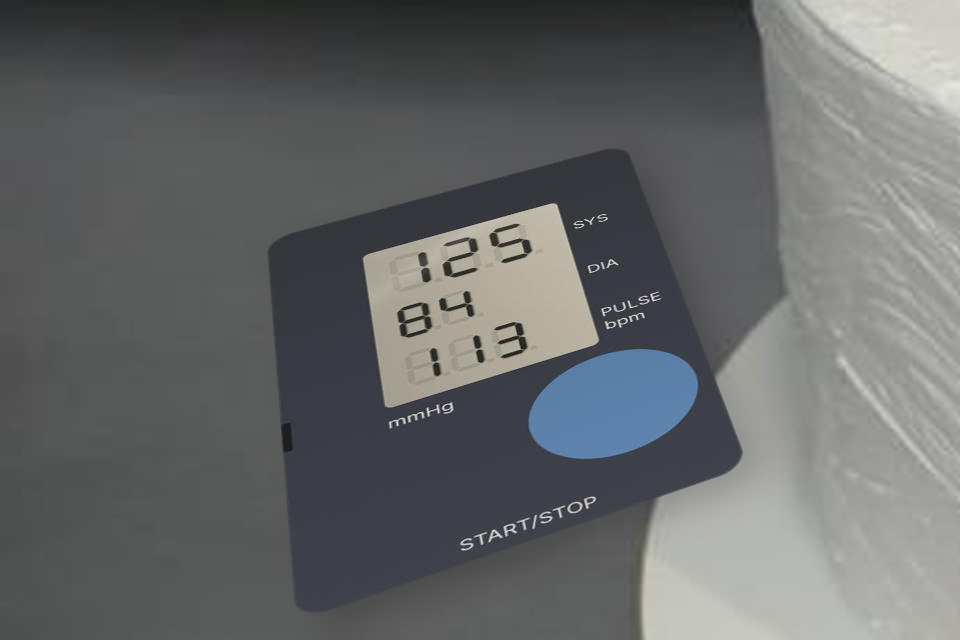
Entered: 113,bpm
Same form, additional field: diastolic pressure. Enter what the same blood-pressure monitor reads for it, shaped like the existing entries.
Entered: 84,mmHg
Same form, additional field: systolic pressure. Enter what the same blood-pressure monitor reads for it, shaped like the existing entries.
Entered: 125,mmHg
